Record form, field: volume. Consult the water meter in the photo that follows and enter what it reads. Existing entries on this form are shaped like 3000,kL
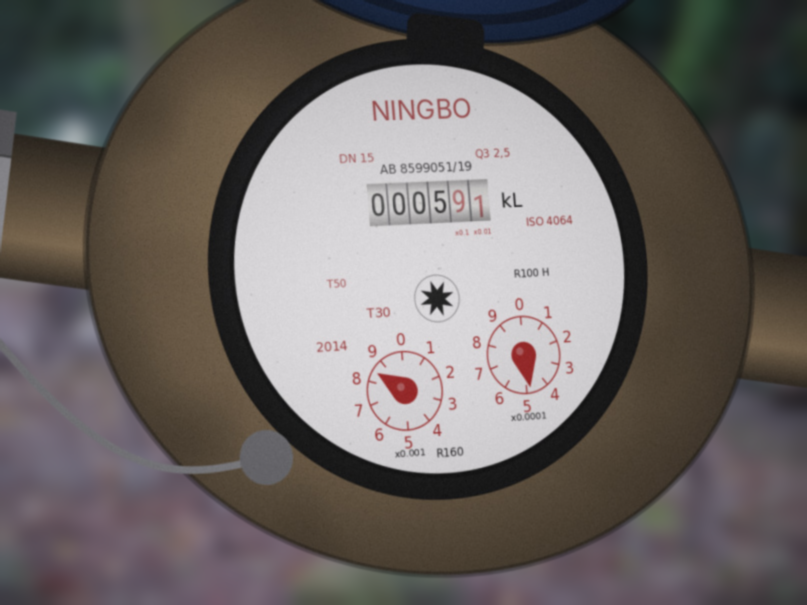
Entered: 5.9084,kL
